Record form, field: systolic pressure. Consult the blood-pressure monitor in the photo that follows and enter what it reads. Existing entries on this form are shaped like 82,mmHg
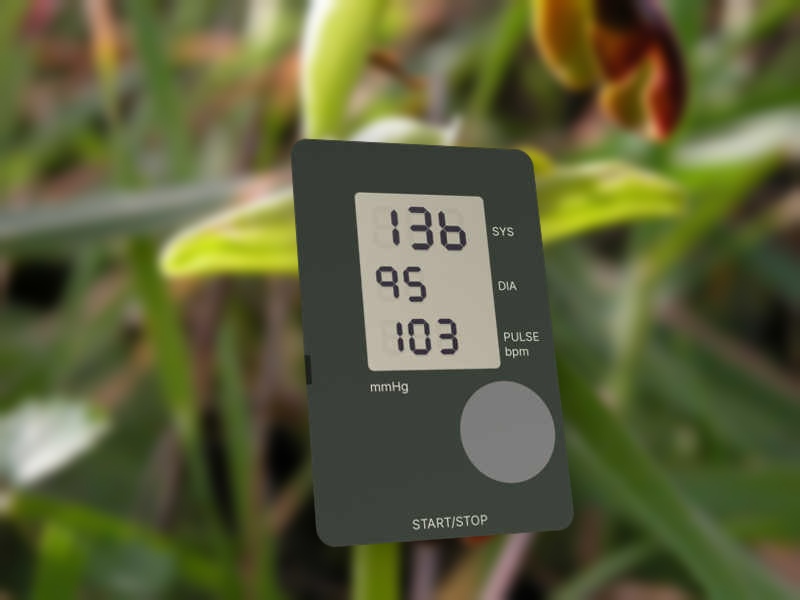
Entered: 136,mmHg
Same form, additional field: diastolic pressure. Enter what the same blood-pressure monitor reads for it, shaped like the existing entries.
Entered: 95,mmHg
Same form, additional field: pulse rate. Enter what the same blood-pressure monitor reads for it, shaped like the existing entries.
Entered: 103,bpm
